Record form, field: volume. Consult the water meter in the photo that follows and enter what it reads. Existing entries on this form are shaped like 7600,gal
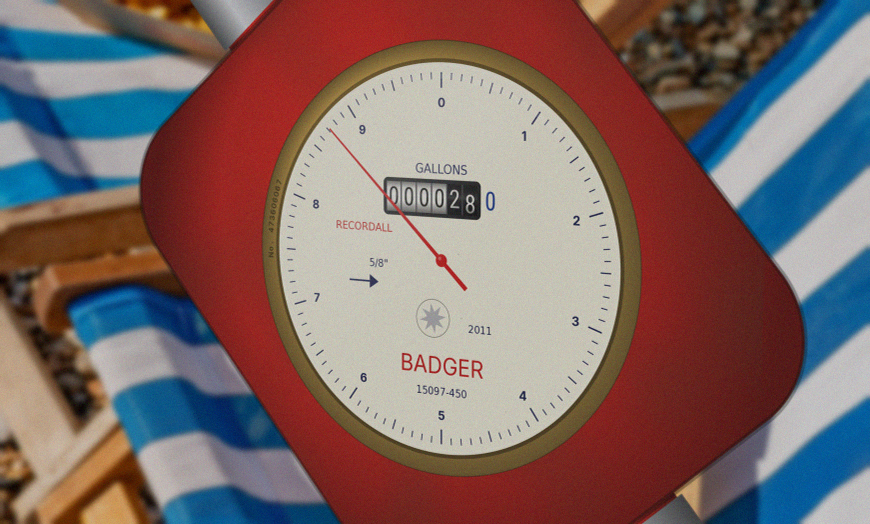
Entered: 278.7,gal
